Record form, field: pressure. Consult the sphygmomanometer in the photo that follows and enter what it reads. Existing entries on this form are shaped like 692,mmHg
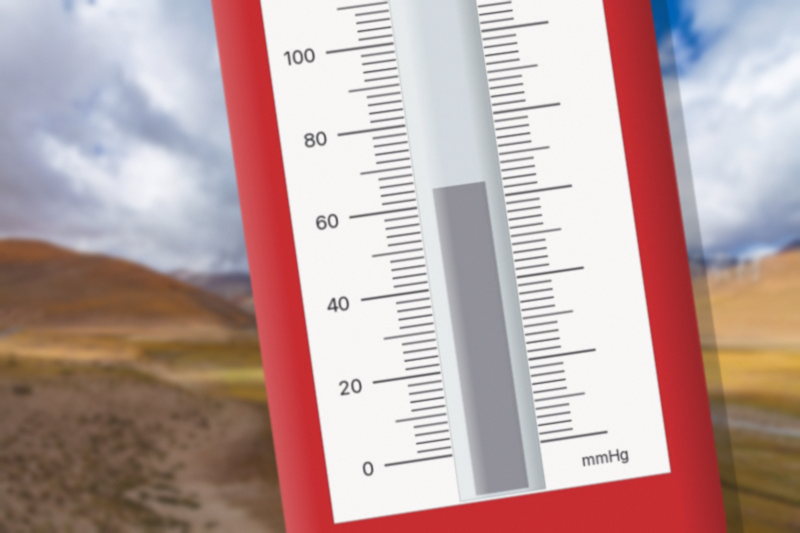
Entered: 64,mmHg
